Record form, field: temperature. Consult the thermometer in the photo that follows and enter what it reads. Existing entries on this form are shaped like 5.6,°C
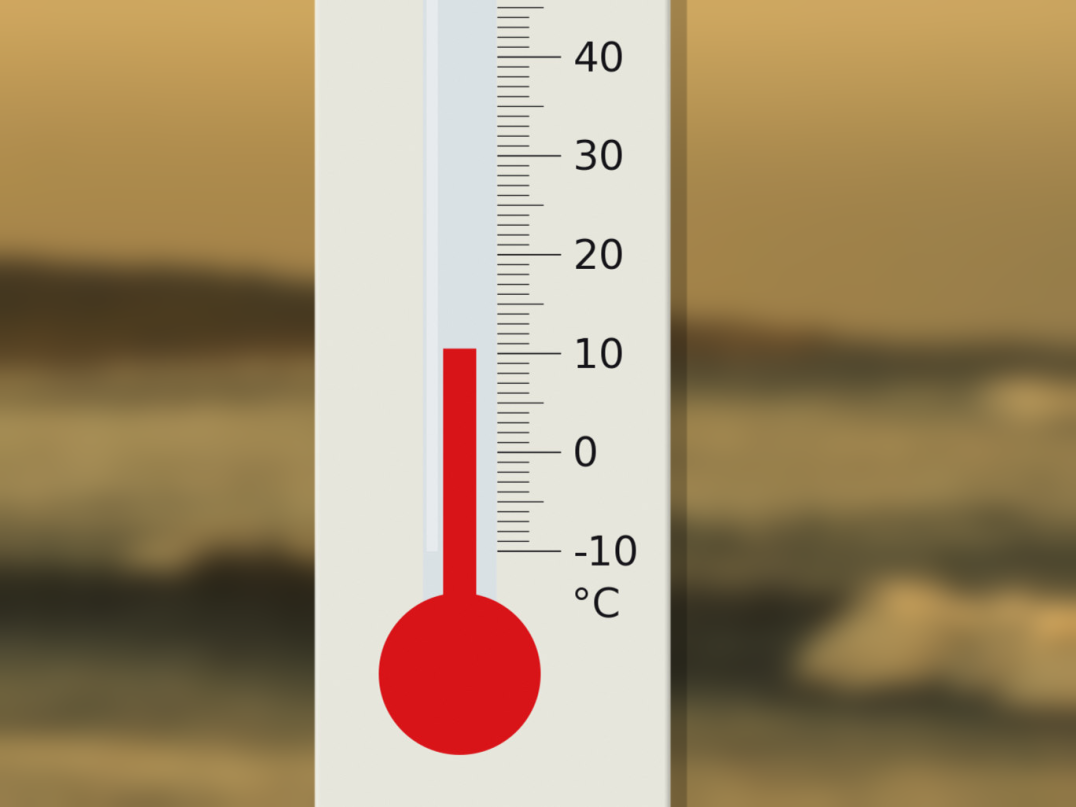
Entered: 10.5,°C
